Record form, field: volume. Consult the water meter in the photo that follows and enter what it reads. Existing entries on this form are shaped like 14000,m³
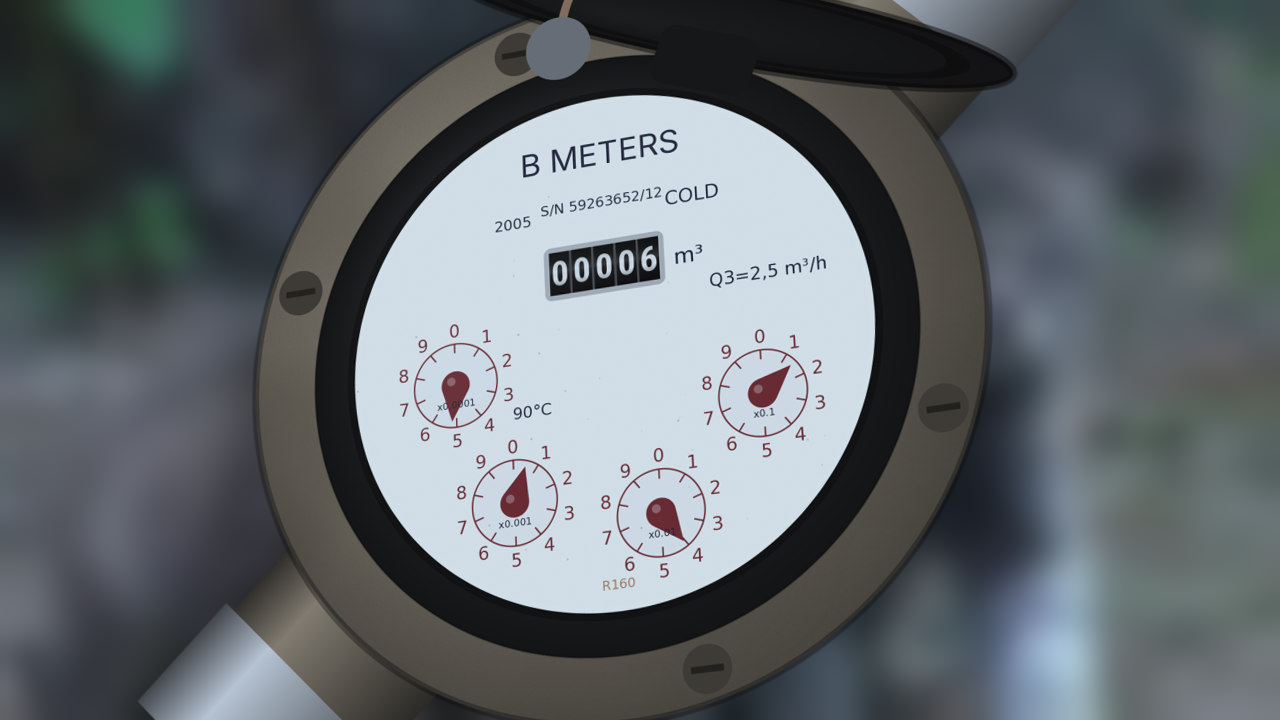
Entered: 6.1405,m³
